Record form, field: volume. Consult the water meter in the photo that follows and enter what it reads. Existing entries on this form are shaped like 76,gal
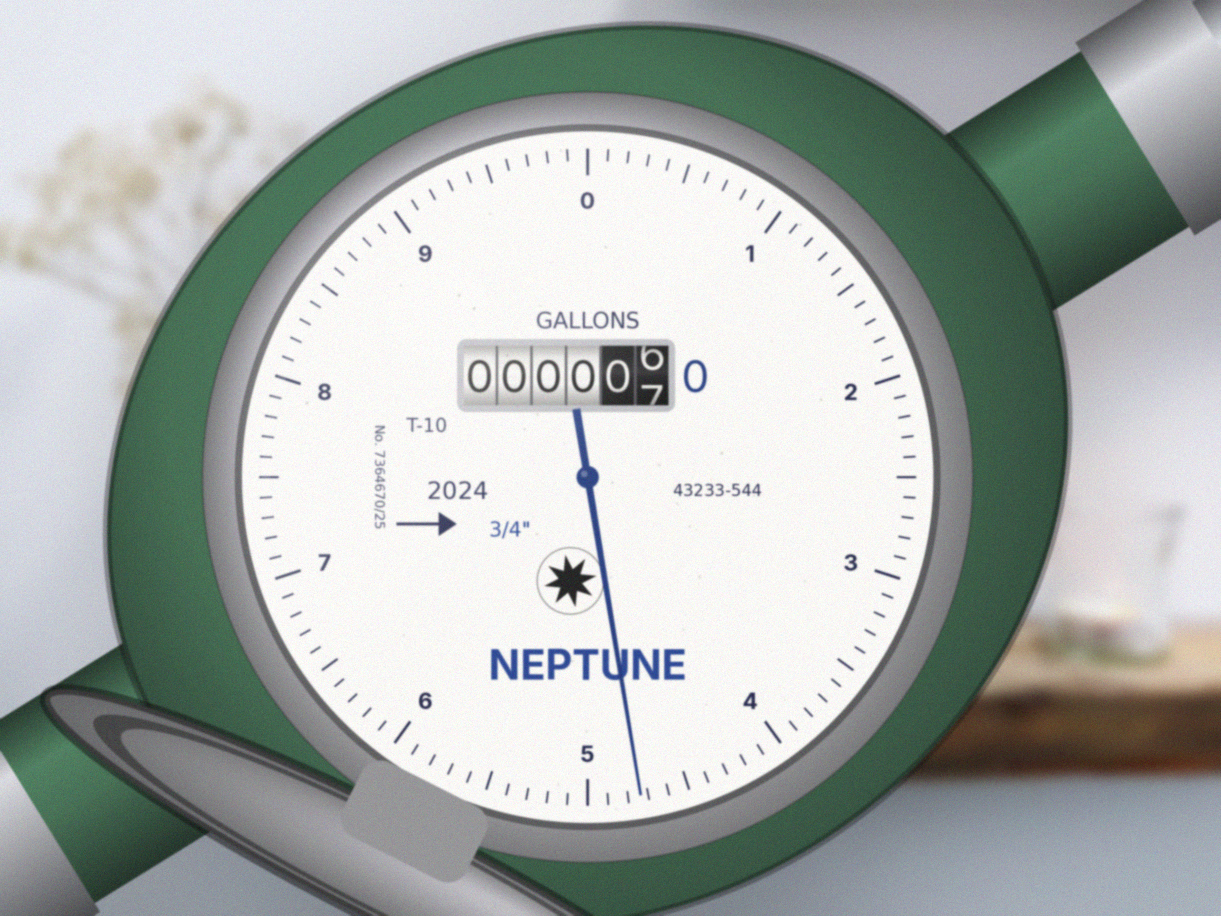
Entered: 64.7,gal
